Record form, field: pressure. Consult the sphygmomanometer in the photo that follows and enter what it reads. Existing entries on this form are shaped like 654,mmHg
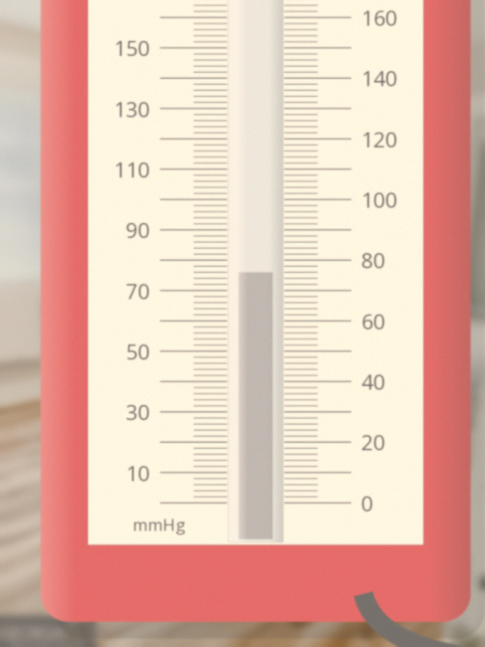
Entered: 76,mmHg
